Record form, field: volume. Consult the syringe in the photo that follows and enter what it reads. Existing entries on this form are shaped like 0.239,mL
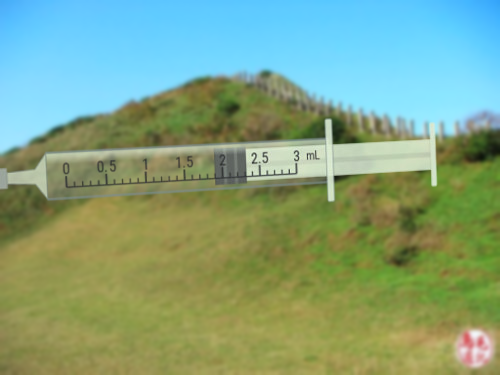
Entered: 1.9,mL
